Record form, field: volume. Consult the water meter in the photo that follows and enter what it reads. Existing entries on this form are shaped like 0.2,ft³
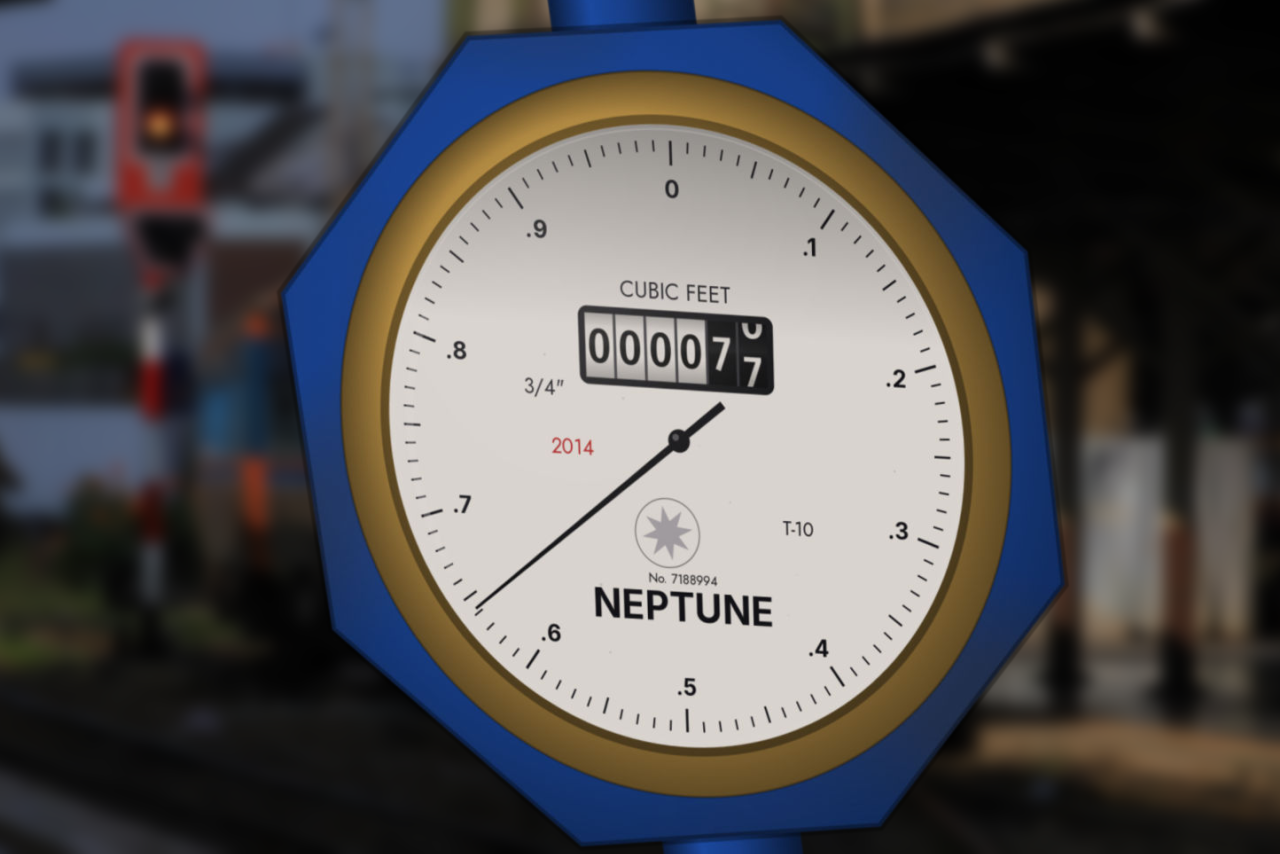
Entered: 76.64,ft³
